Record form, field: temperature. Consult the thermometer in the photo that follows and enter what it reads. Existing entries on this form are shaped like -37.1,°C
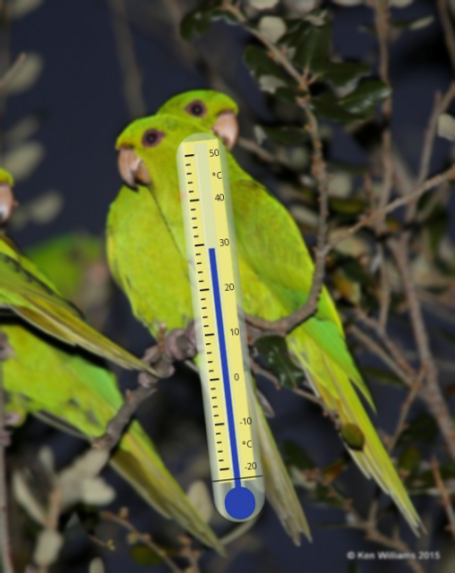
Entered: 29,°C
